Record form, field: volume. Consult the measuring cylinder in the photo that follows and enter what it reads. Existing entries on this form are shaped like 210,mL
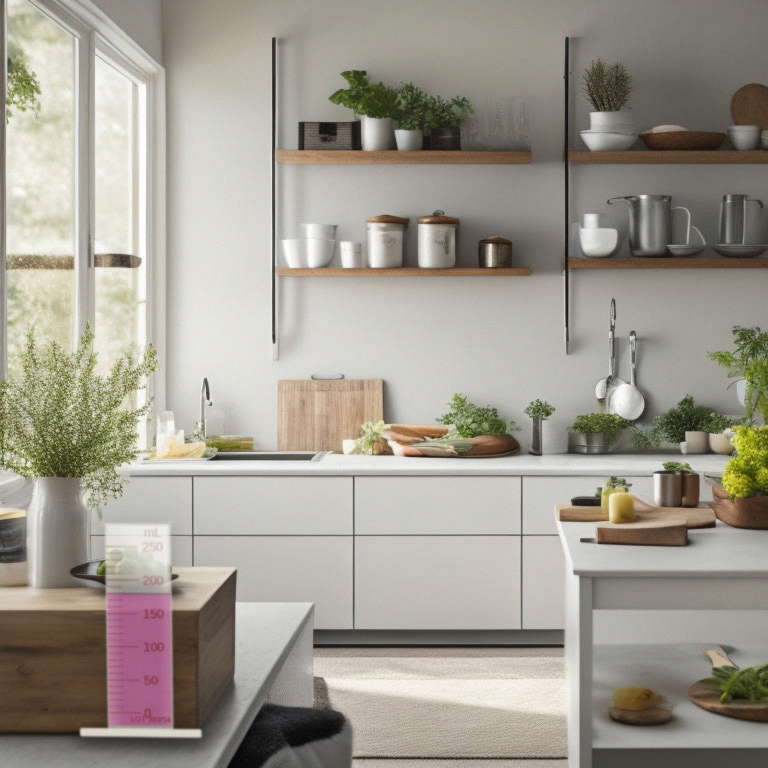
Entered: 180,mL
